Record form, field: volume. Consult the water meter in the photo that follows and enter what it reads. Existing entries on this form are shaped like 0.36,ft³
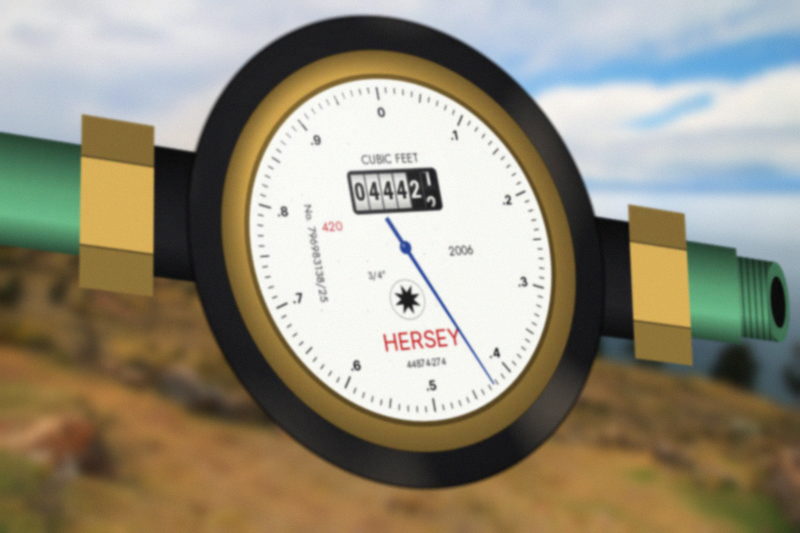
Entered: 44421.42,ft³
